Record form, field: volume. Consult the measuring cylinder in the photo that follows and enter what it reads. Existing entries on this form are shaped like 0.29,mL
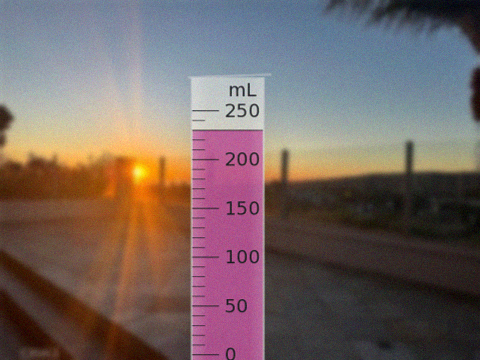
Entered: 230,mL
